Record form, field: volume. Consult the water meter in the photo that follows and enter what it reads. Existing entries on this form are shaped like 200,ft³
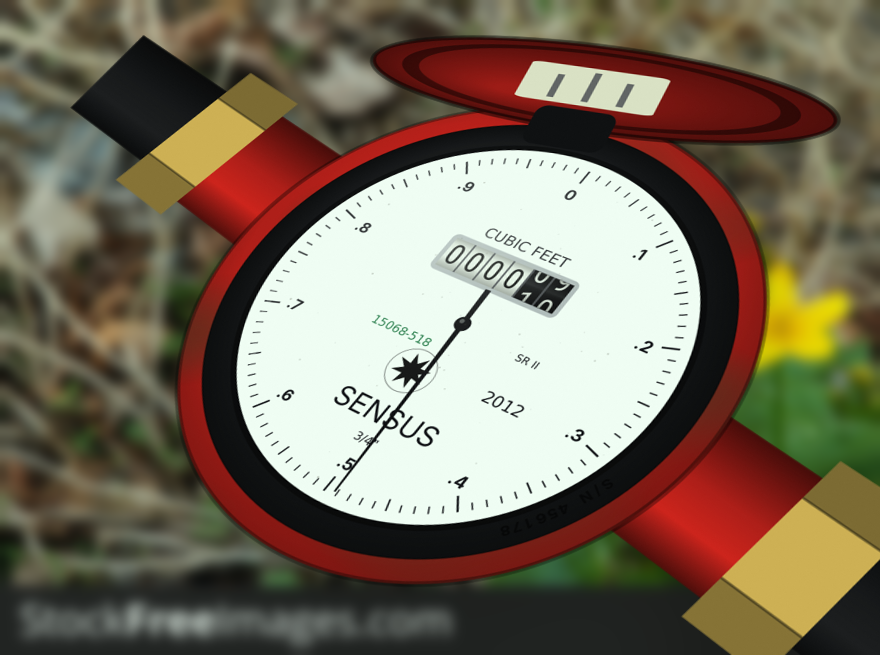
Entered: 9.49,ft³
